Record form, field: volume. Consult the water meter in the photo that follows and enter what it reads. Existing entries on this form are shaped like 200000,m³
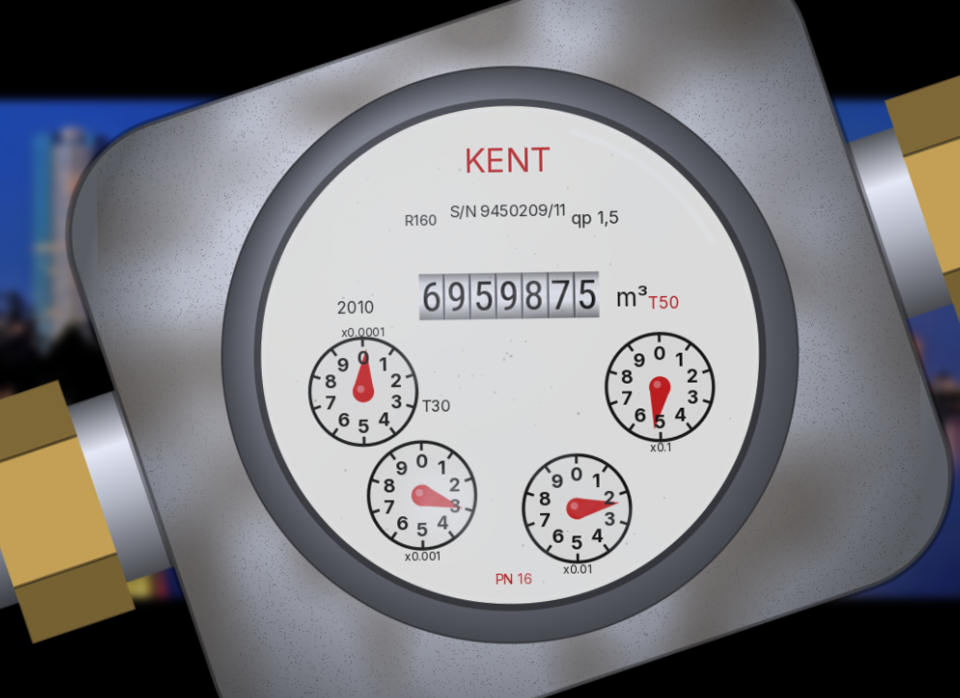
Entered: 6959875.5230,m³
